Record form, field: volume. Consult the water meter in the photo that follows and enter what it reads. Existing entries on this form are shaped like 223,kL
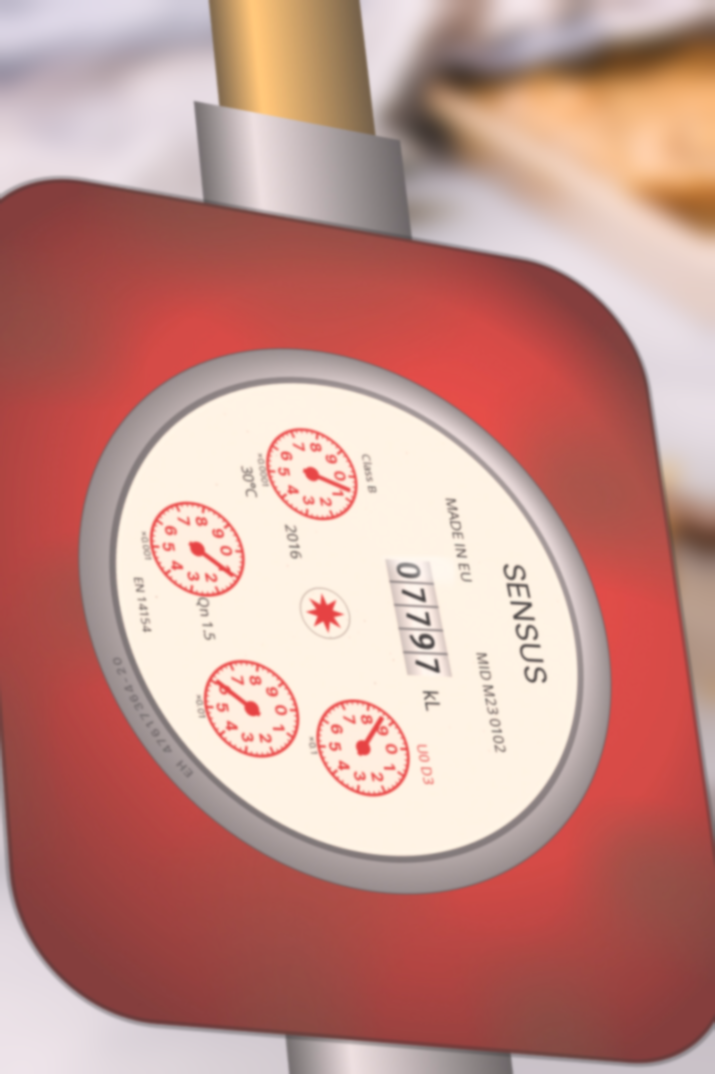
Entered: 7797.8610,kL
